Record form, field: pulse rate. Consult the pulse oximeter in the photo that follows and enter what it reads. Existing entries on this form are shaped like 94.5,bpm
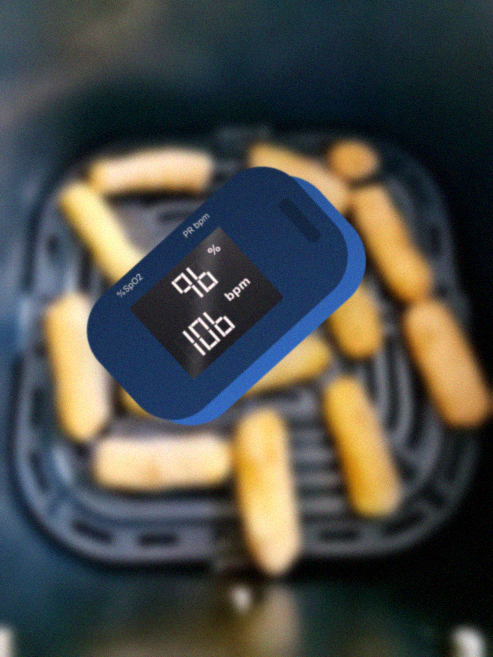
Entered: 106,bpm
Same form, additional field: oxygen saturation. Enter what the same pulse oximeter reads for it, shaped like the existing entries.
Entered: 96,%
